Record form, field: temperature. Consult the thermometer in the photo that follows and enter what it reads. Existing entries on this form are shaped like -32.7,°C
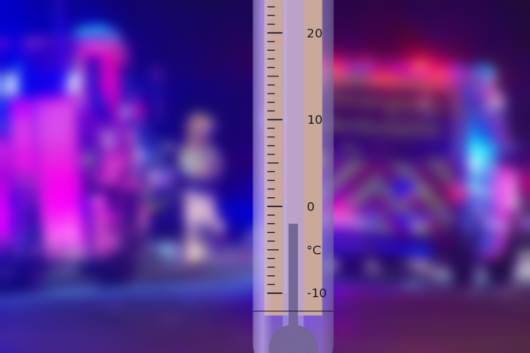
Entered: -2,°C
